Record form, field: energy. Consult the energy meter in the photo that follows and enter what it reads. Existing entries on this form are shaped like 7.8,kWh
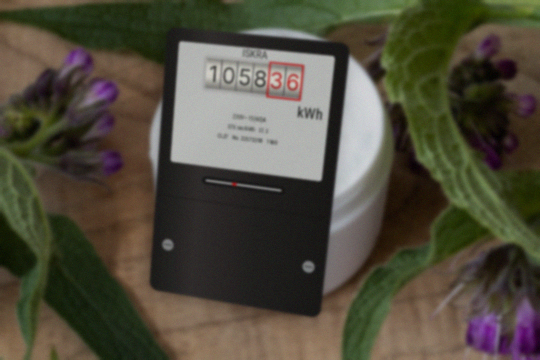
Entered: 1058.36,kWh
